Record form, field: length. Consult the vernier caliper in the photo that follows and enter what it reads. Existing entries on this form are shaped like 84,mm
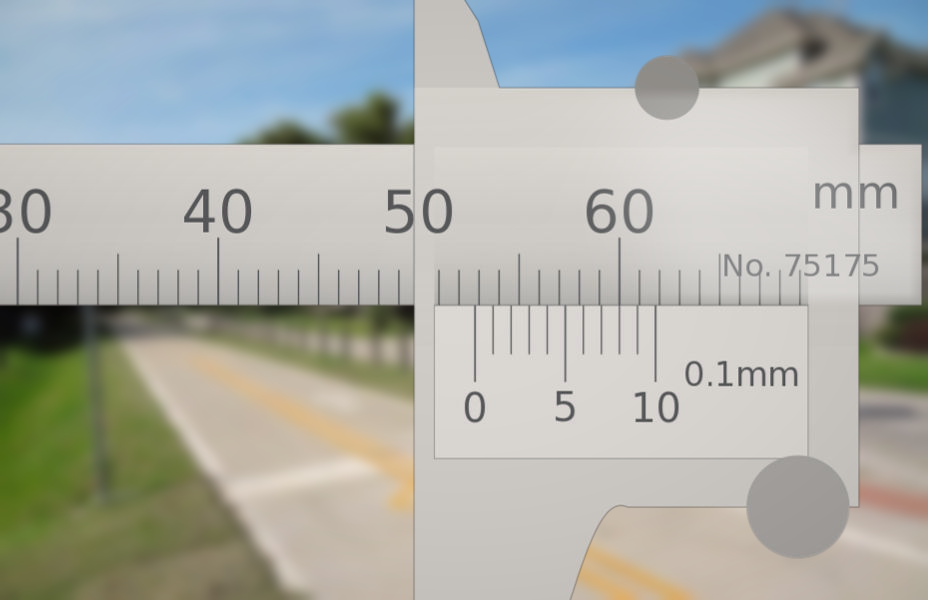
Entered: 52.8,mm
